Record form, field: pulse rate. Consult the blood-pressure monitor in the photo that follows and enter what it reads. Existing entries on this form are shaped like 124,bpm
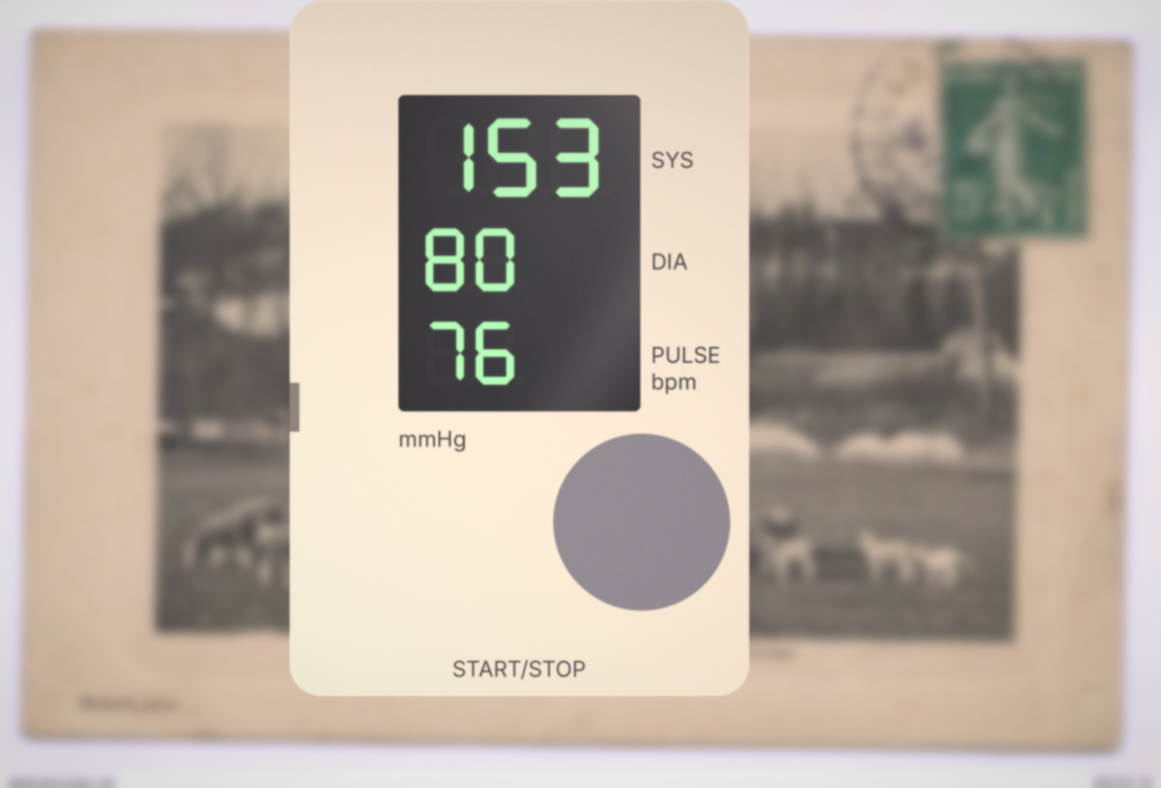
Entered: 76,bpm
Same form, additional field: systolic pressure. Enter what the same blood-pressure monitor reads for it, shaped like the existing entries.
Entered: 153,mmHg
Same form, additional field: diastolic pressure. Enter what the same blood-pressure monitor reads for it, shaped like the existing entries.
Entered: 80,mmHg
